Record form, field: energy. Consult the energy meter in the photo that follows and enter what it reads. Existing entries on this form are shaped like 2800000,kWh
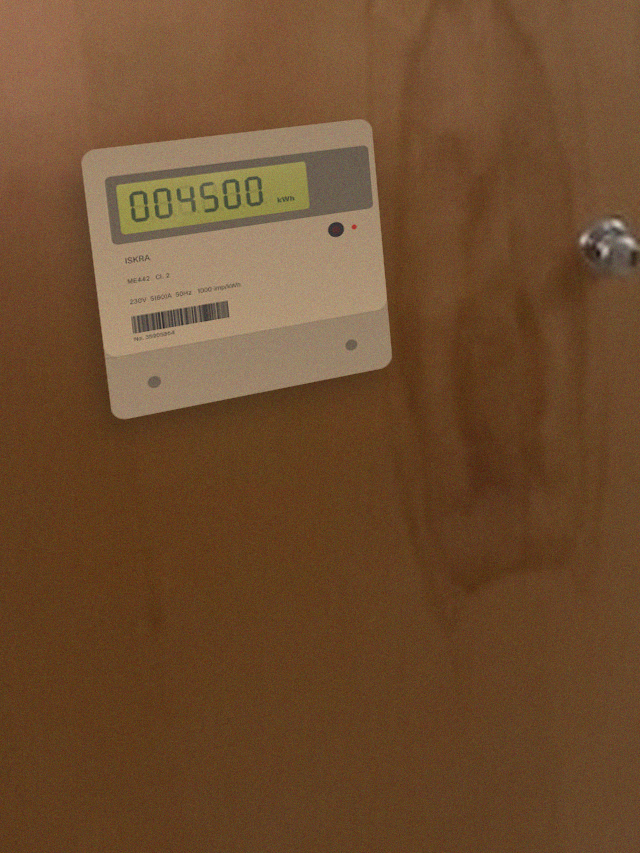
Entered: 4500,kWh
